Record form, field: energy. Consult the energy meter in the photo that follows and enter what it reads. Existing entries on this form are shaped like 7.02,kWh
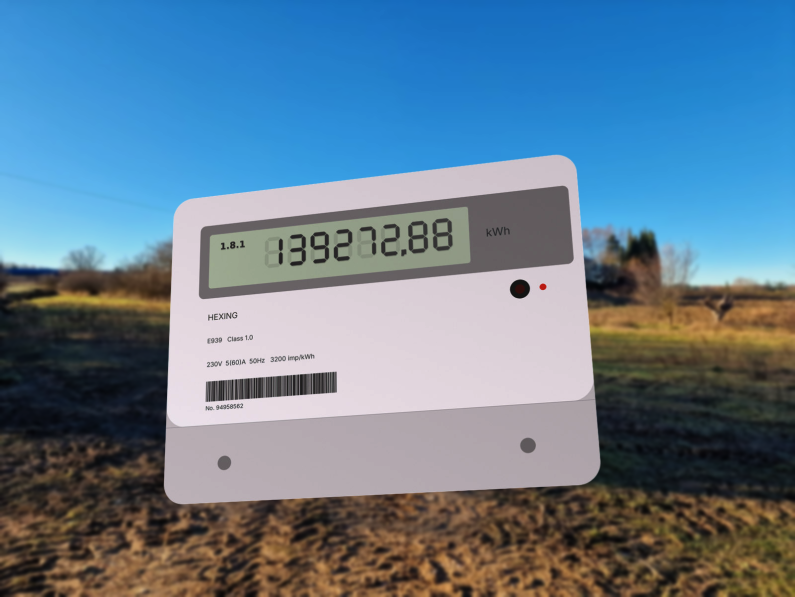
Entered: 139272.88,kWh
